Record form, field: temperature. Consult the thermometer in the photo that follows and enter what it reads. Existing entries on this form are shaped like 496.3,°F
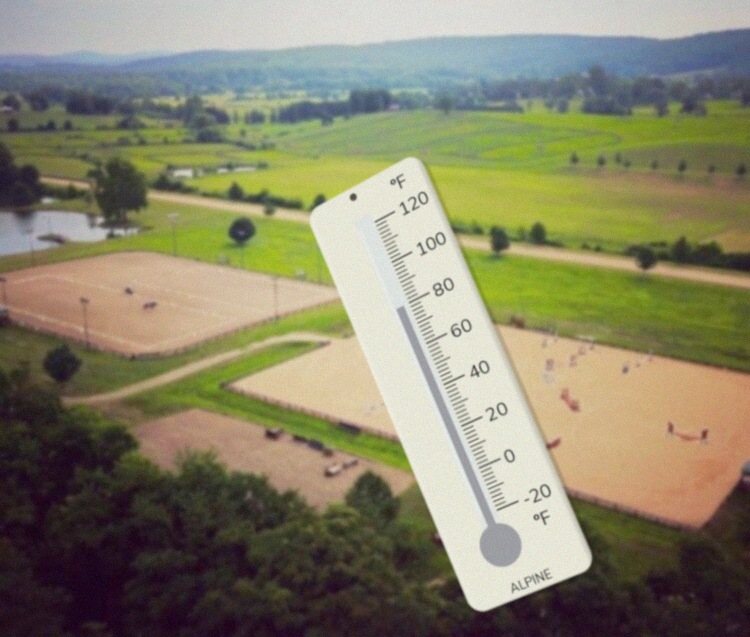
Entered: 80,°F
